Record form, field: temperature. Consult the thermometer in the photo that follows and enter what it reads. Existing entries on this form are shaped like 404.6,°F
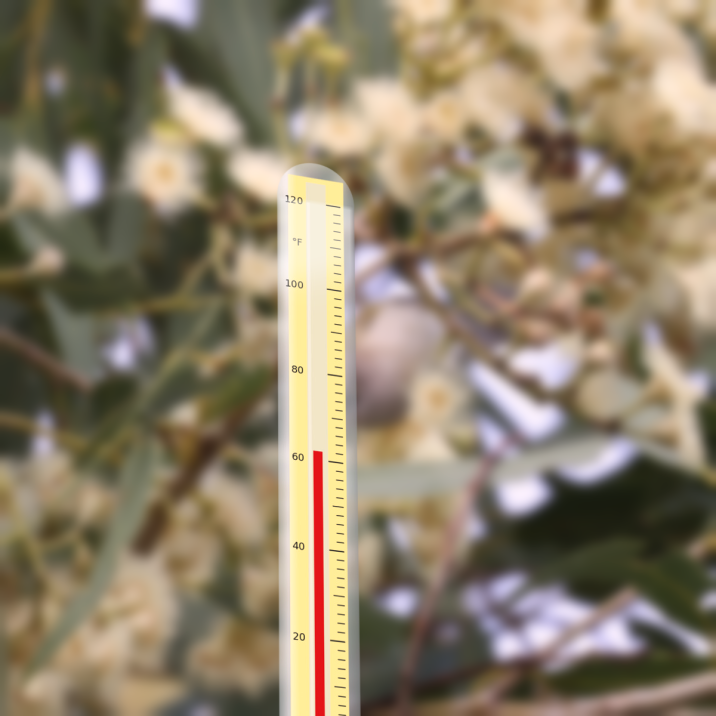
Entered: 62,°F
